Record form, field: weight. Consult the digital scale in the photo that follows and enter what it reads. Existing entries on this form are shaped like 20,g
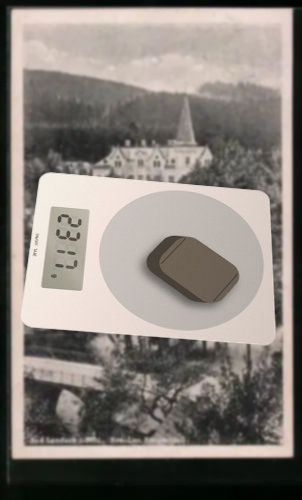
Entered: 2317,g
